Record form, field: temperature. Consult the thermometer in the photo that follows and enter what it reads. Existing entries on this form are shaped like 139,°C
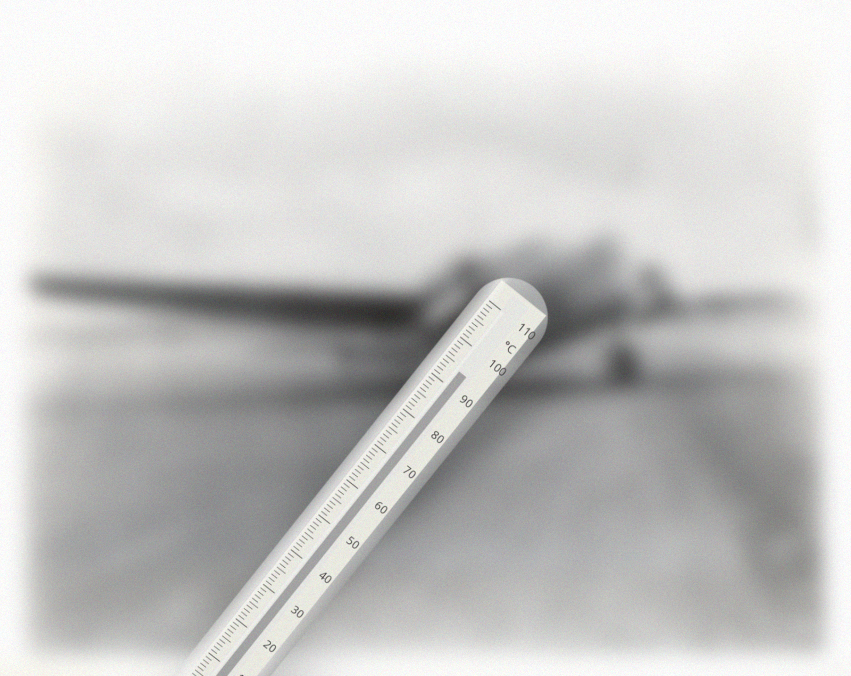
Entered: 94,°C
